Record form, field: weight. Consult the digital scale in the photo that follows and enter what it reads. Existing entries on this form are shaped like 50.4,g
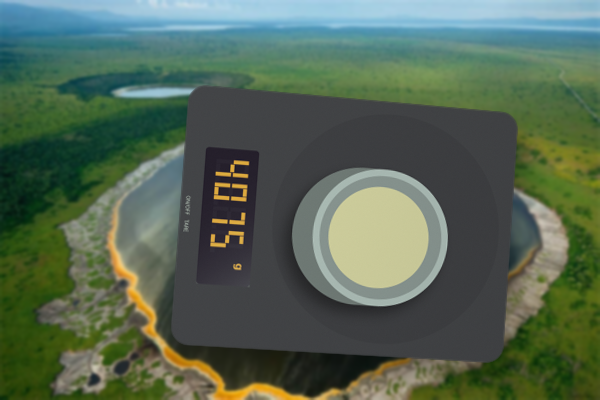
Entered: 4075,g
